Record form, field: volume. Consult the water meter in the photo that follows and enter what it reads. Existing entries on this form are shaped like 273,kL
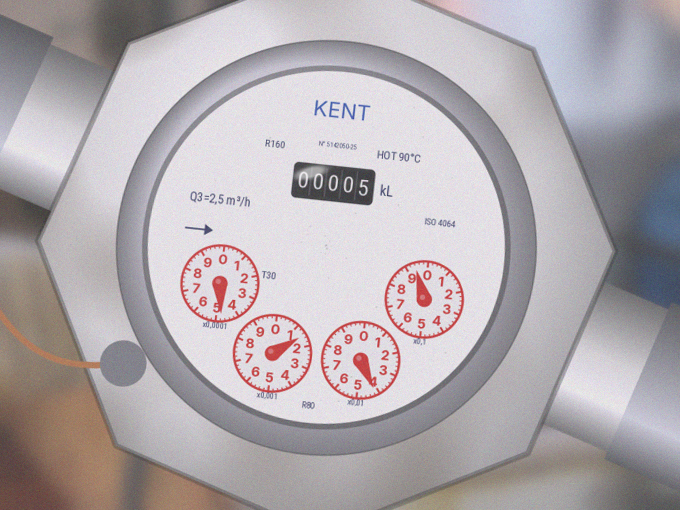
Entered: 4.9414,kL
